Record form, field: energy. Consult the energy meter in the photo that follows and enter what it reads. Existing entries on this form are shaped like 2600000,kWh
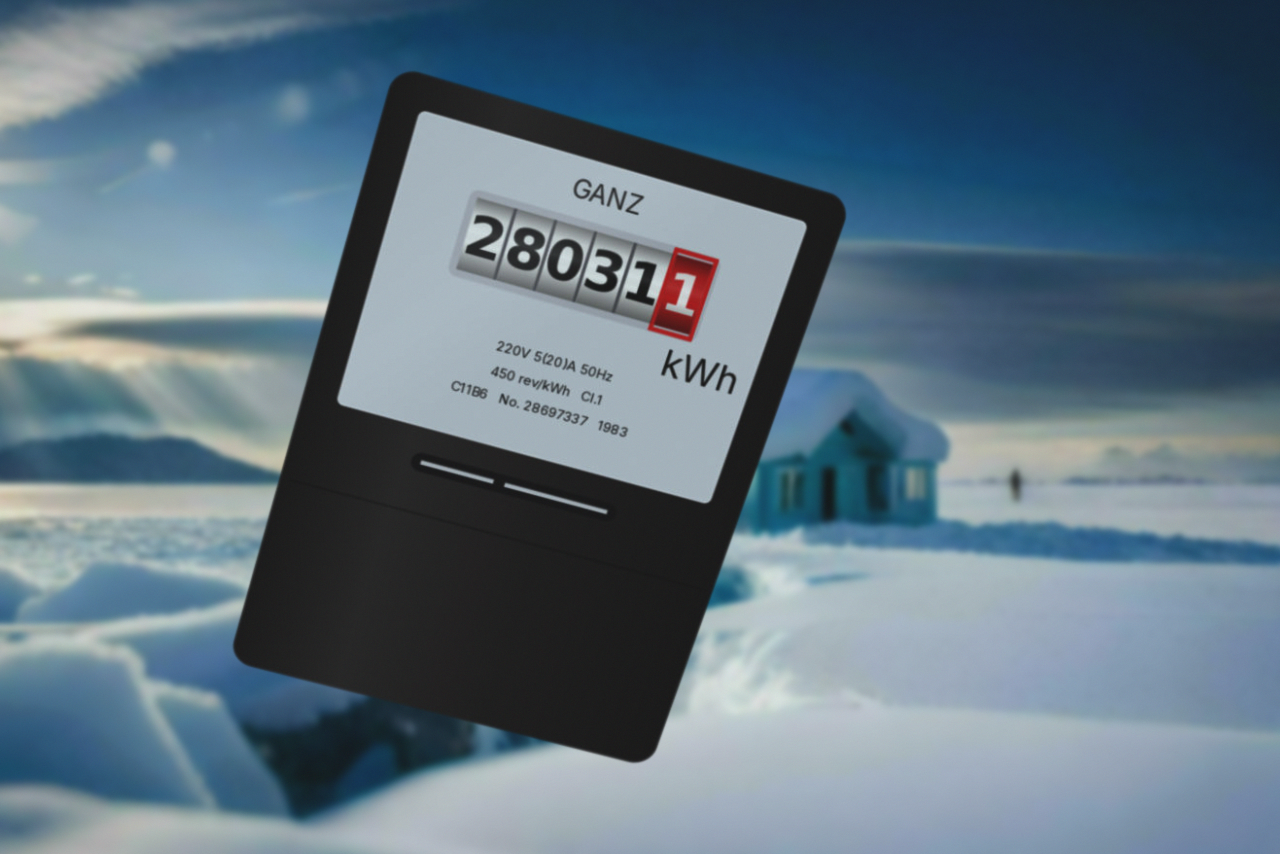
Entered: 28031.1,kWh
